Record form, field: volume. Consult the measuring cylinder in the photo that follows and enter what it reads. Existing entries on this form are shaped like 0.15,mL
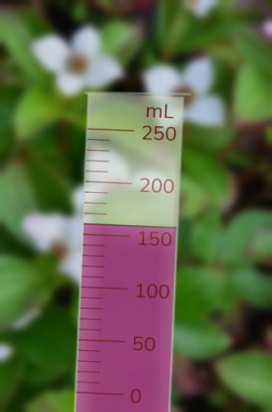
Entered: 160,mL
